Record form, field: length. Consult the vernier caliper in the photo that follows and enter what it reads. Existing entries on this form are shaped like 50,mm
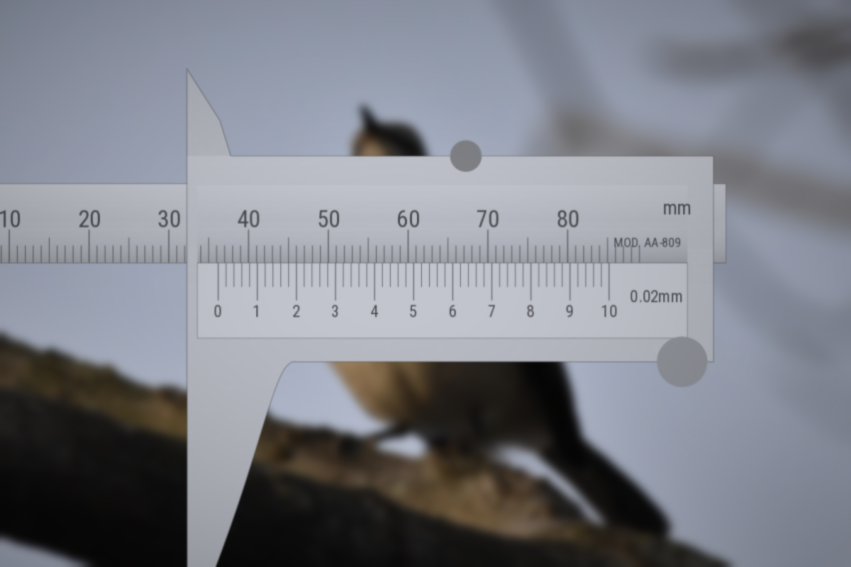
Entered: 36.2,mm
